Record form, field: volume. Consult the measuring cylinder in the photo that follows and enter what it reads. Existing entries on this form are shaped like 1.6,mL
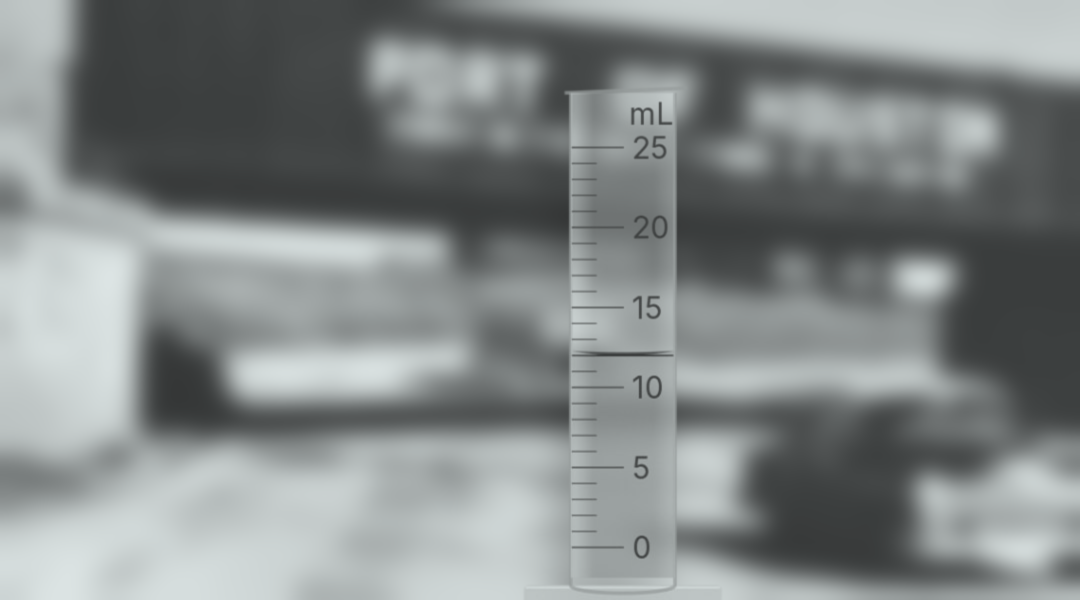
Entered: 12,mL
